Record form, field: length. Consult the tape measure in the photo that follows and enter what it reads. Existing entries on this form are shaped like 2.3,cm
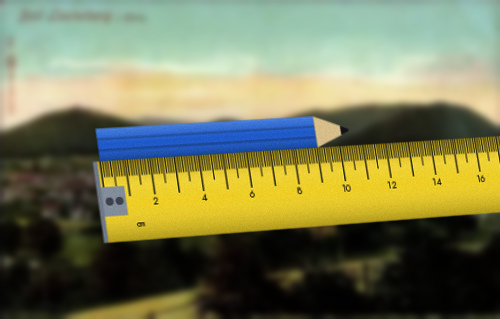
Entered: 10.5,cm
